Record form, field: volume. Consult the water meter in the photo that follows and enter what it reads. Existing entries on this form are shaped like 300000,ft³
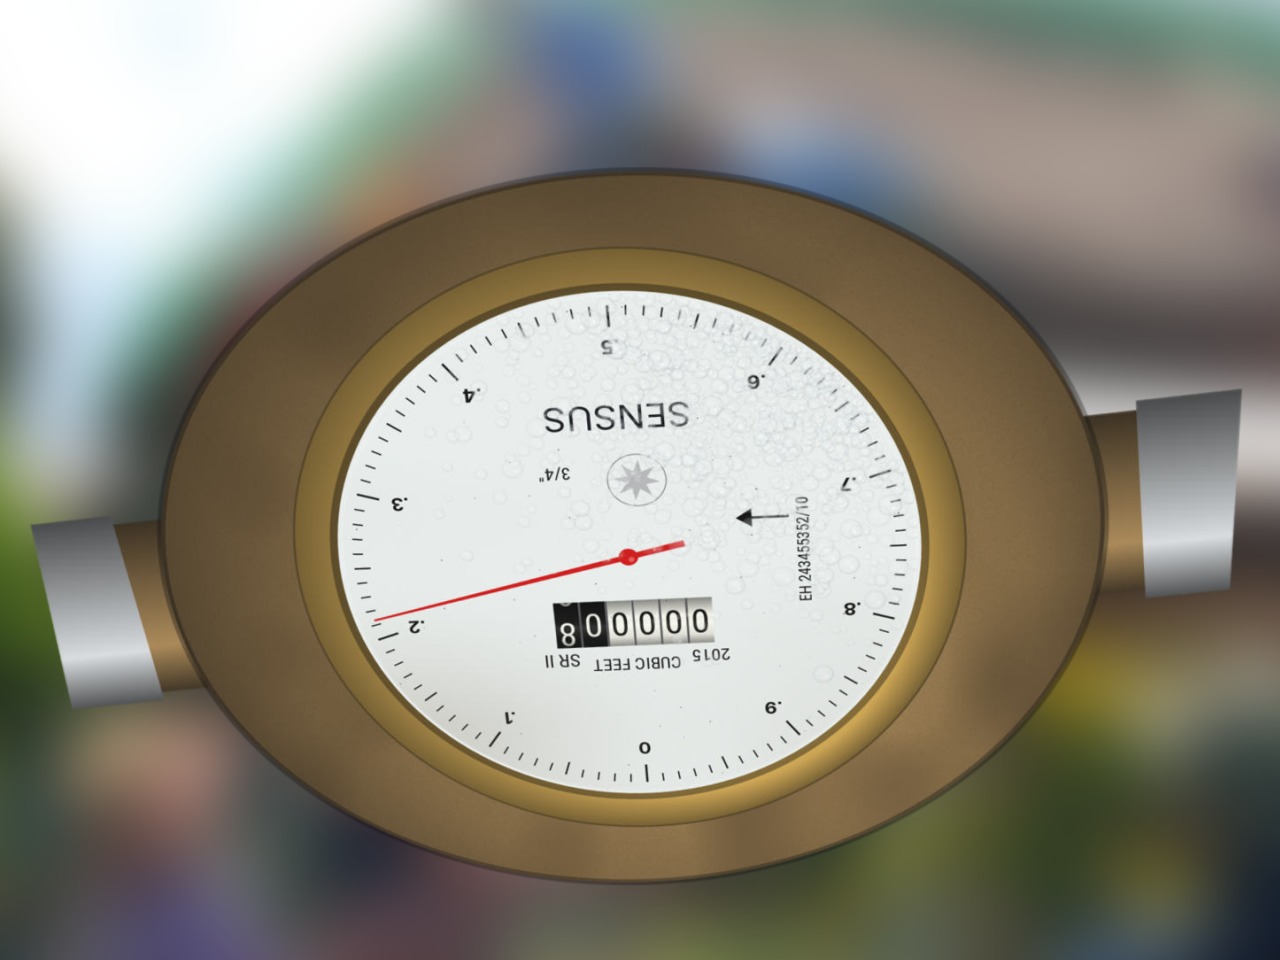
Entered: 8.21,ft³
